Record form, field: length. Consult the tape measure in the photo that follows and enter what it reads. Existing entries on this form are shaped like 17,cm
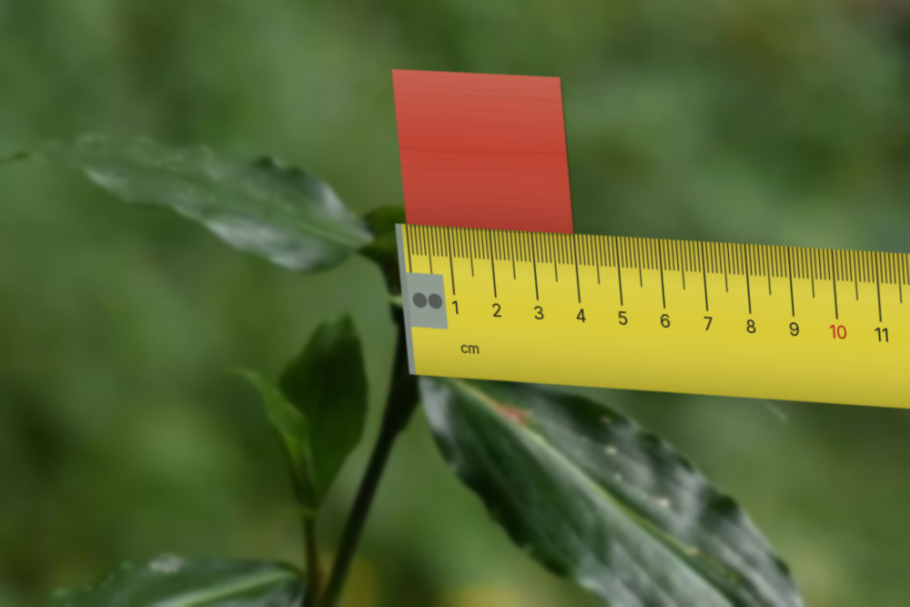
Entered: 4,cm
